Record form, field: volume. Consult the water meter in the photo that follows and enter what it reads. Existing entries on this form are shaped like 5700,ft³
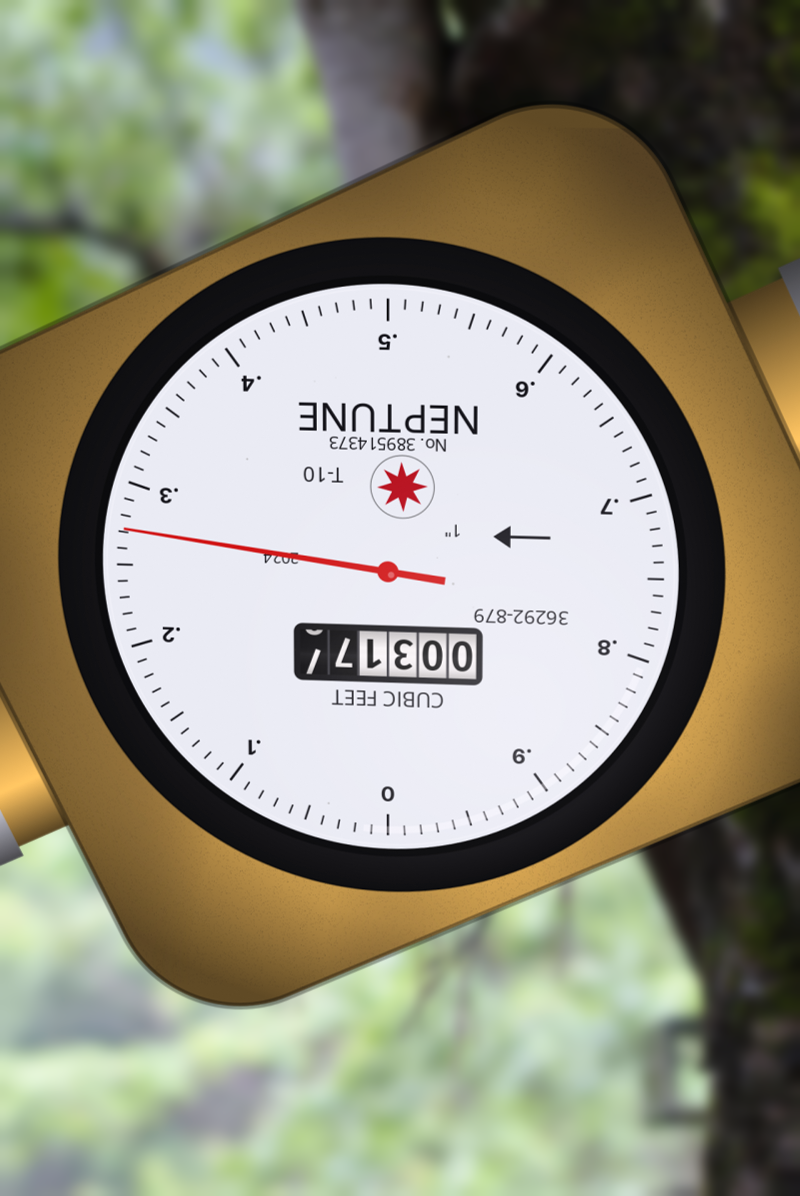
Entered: 3177.27,ft³
